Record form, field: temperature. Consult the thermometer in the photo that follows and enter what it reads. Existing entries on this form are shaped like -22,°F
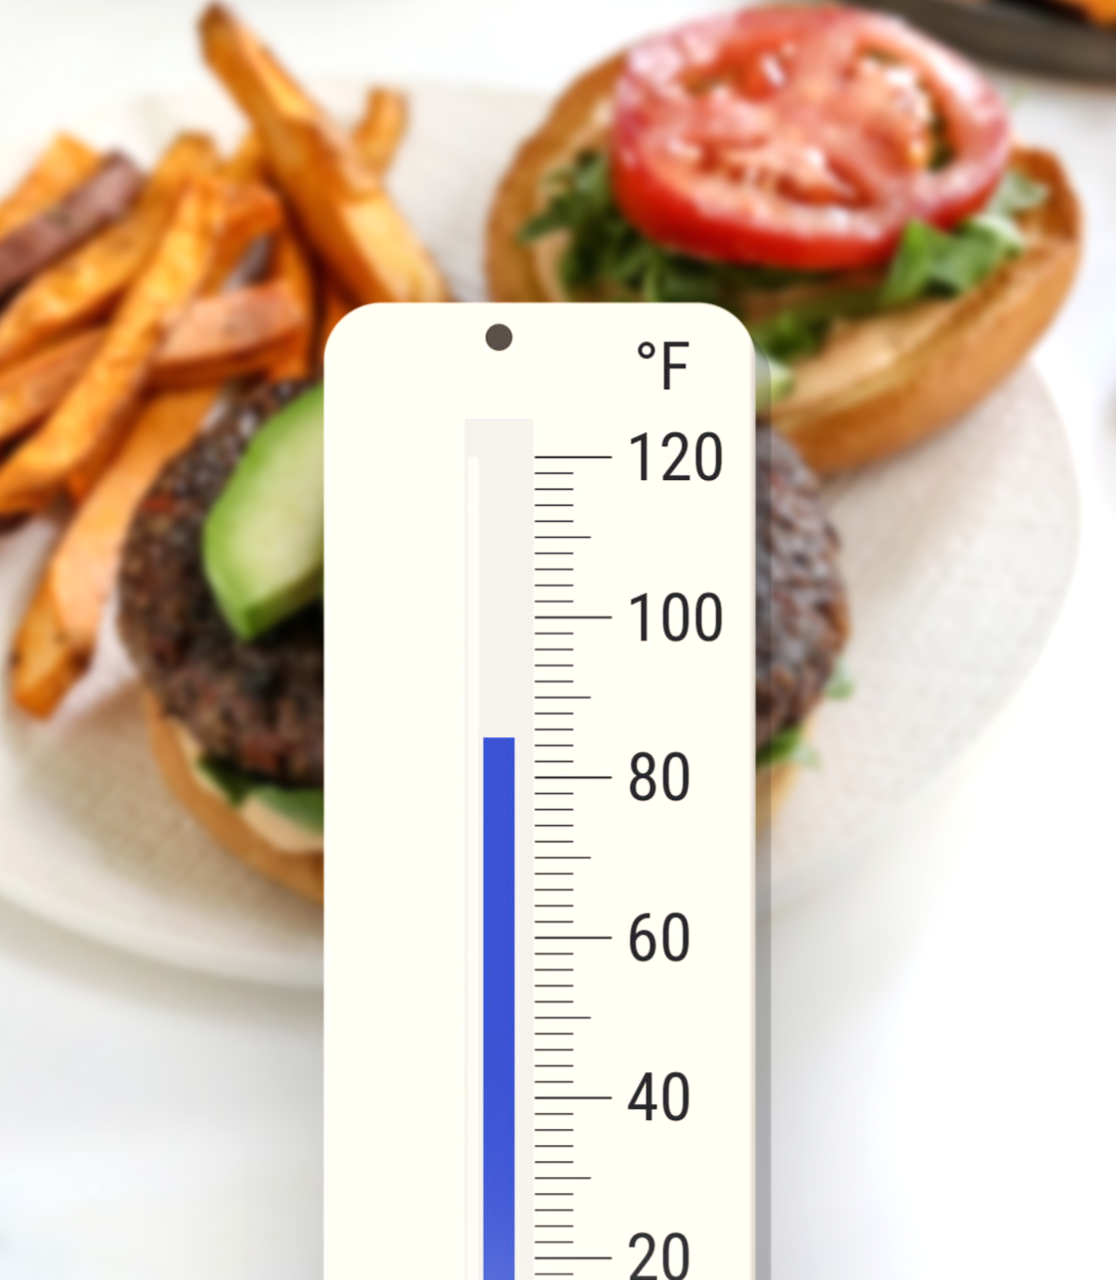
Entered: 85,°F
